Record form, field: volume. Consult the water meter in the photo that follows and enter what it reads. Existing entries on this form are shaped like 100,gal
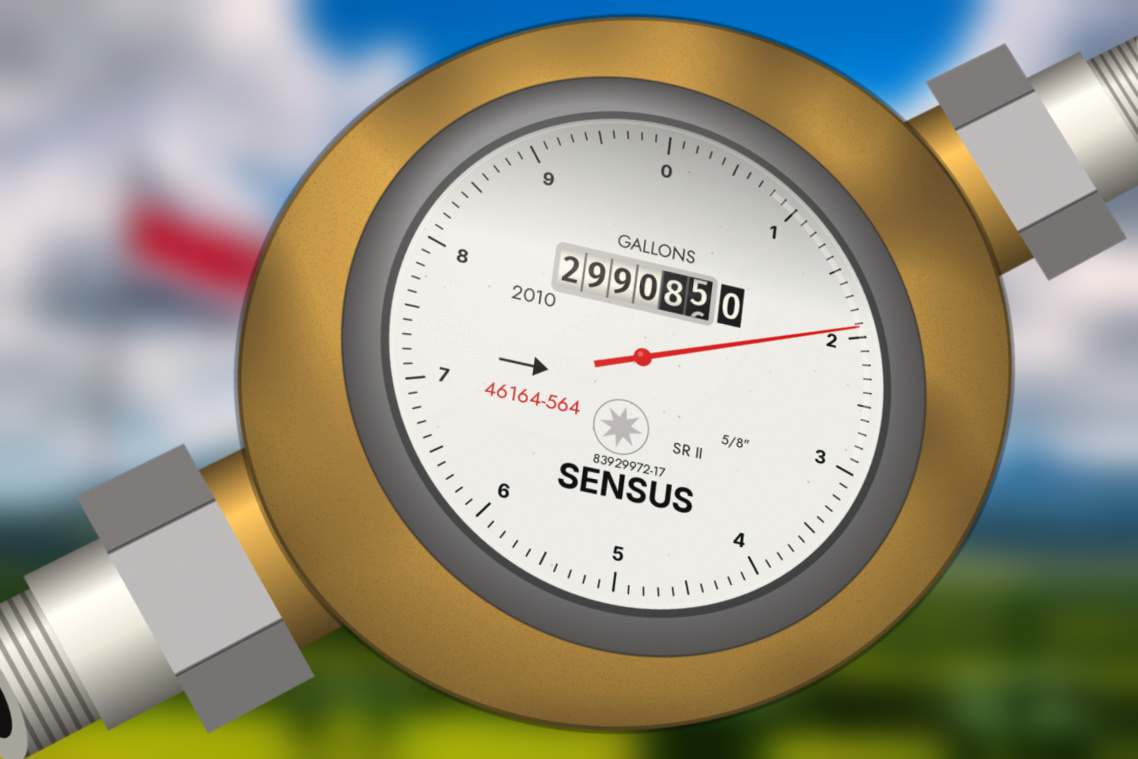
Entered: 2990851.9,gal
